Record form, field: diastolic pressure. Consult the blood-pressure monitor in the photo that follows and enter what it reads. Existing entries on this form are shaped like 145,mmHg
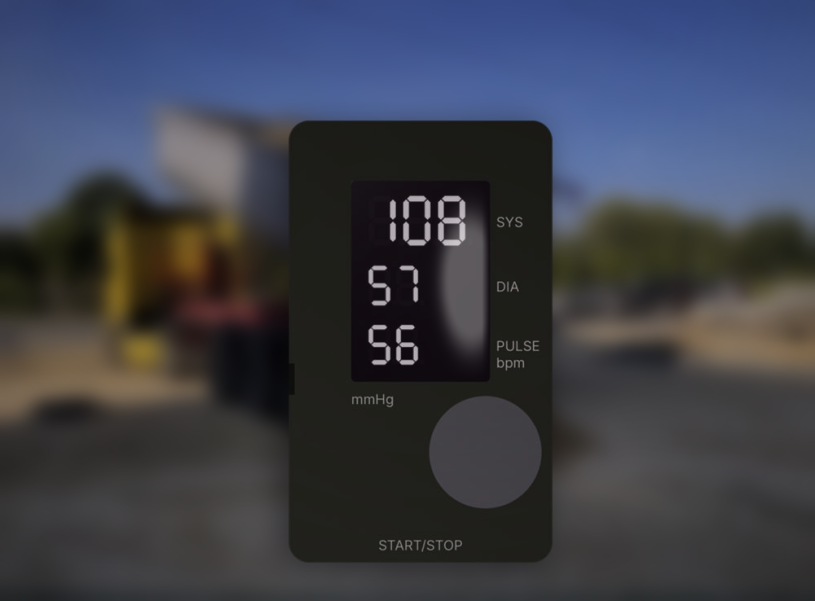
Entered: 57,mmHg
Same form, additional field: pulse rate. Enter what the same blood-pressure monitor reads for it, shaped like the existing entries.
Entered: 56,bpm
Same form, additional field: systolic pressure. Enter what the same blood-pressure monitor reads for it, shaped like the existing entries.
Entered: 108,mmHg
